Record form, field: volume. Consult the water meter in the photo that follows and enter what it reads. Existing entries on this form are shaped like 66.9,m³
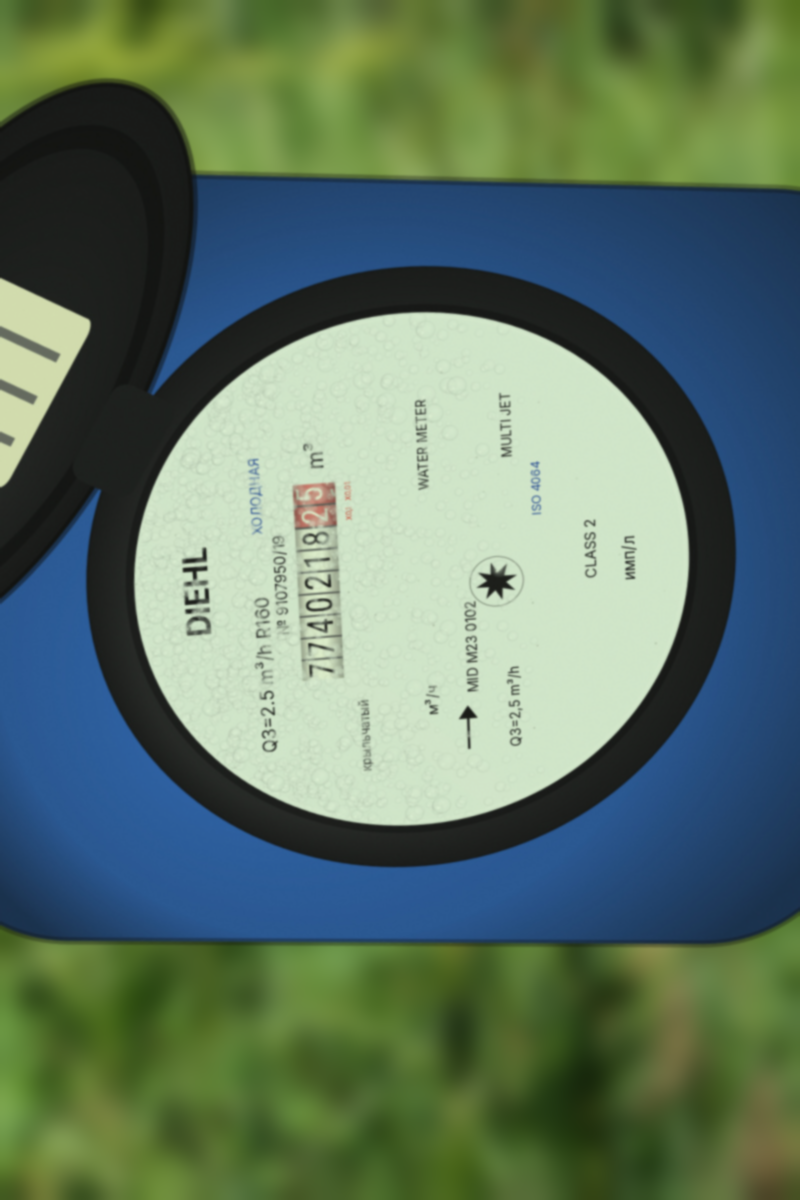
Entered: 7740218.25,m³
